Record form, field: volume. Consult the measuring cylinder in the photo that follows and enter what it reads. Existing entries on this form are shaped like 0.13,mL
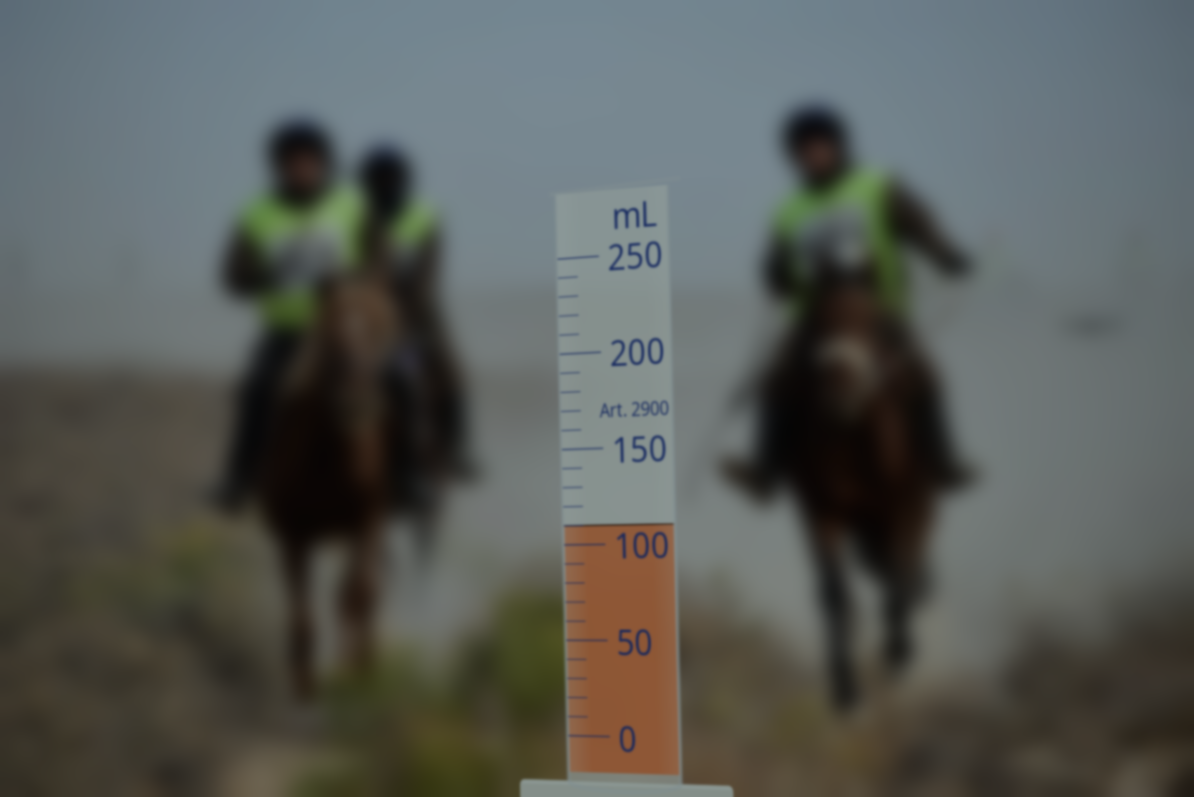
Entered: 110,mL
